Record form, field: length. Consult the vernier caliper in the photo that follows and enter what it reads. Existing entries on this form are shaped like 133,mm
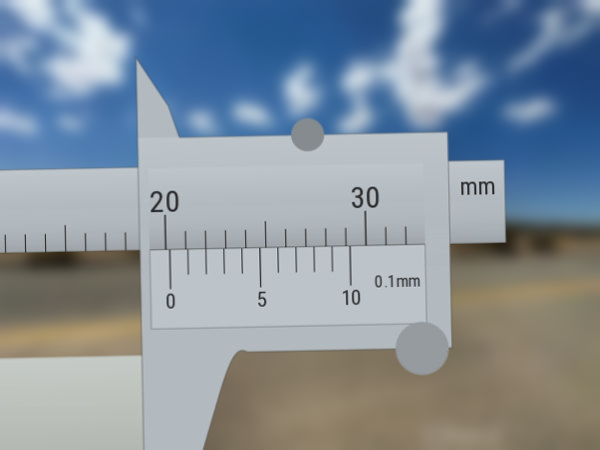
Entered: 20.2,mm
